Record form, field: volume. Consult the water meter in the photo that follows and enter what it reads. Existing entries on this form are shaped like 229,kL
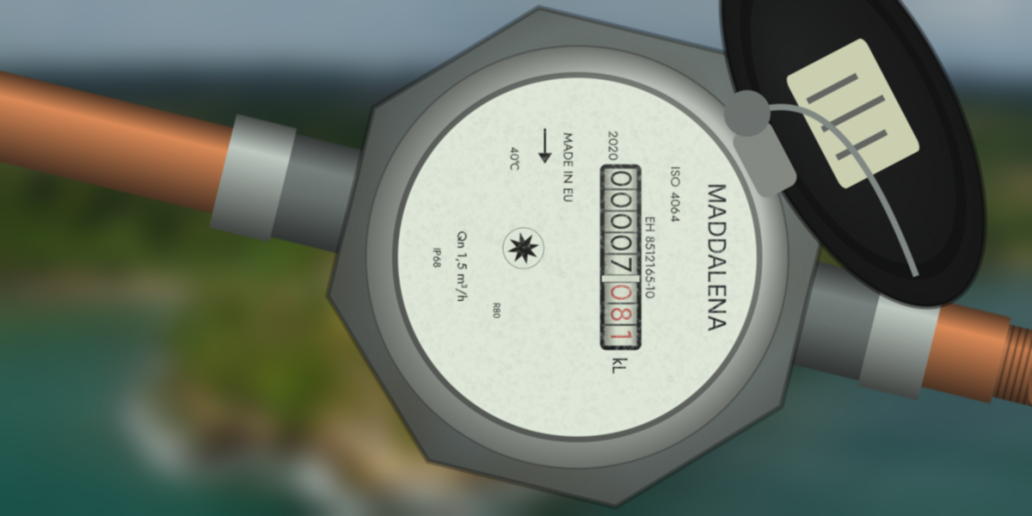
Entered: 7.081,kL
